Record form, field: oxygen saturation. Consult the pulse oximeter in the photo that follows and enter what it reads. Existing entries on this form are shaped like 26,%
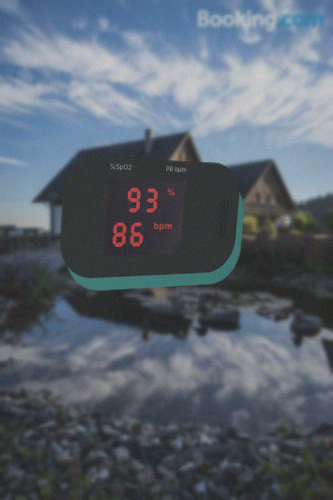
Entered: 93,%
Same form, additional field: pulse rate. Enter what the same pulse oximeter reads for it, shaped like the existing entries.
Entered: 86,bpm
